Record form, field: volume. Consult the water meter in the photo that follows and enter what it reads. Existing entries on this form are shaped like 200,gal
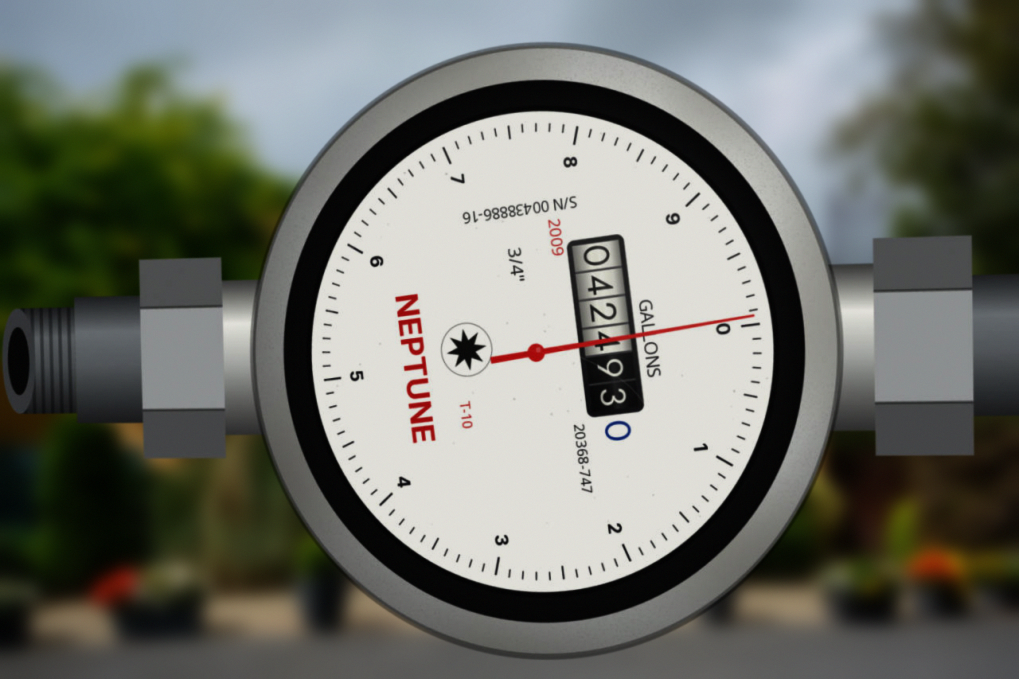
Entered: 424929.9,gal
